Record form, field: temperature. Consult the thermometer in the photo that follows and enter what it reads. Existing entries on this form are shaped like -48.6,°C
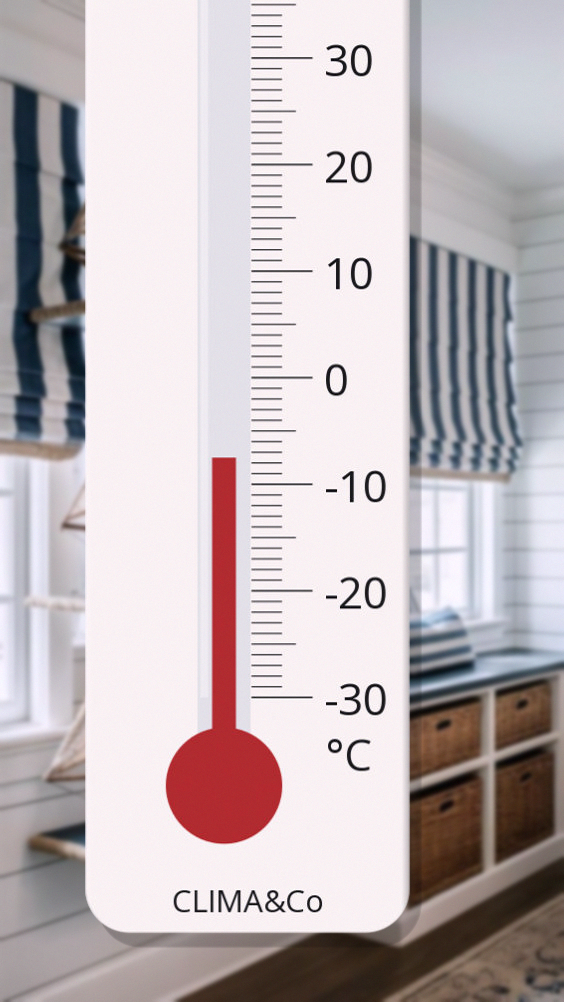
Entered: -7.5,°C
